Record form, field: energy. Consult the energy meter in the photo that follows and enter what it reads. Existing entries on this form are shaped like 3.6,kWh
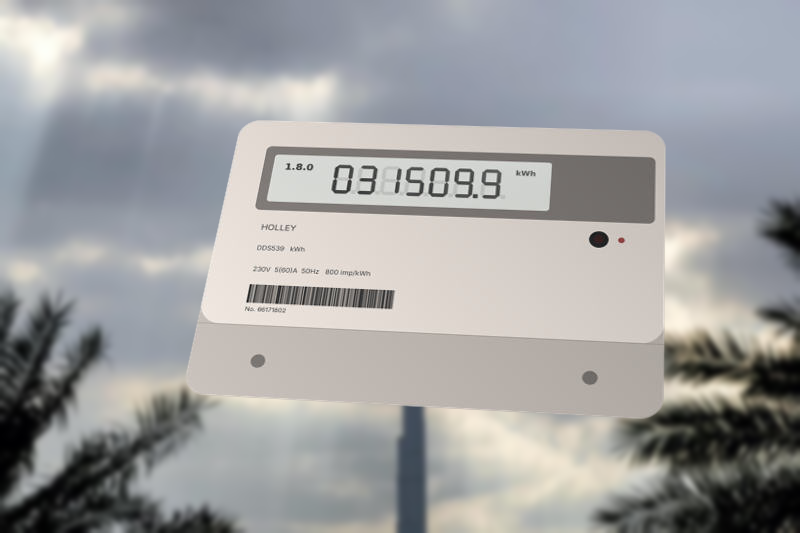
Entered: 31509.9,kWh
